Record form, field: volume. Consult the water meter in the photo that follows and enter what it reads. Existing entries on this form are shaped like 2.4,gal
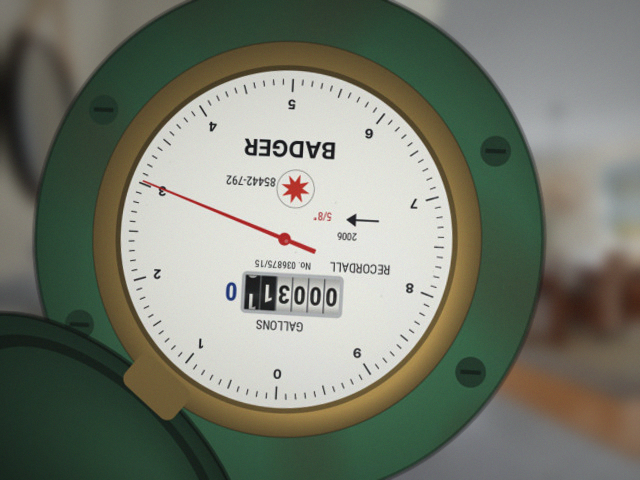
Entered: 3113.0,gal
